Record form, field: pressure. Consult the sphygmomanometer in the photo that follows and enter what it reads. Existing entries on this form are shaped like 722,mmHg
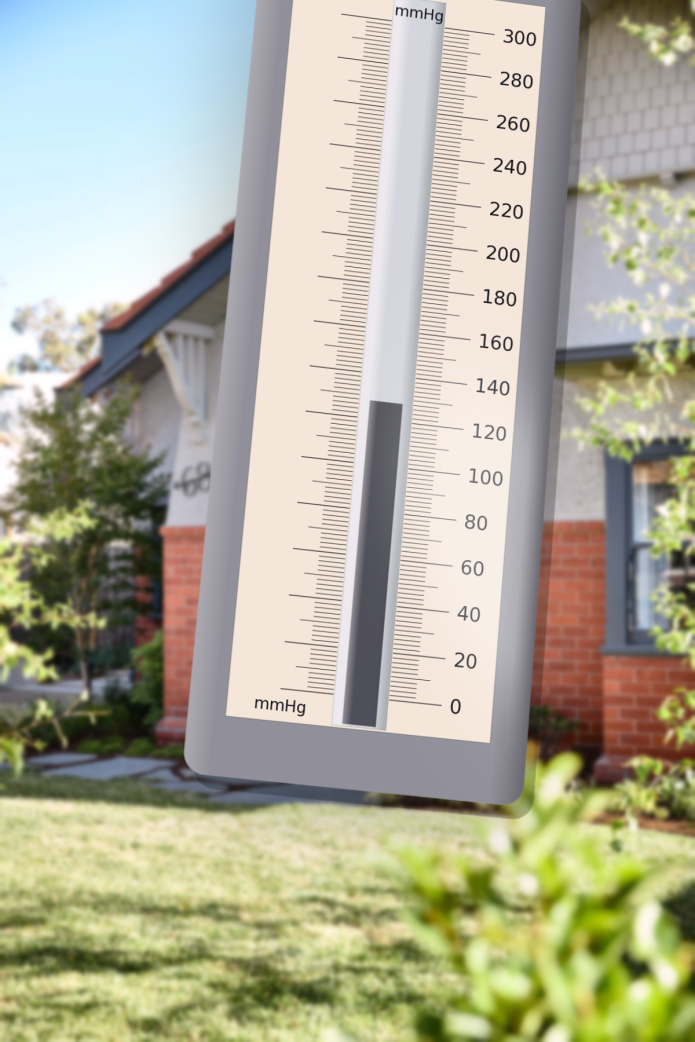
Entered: 128,mmHg
